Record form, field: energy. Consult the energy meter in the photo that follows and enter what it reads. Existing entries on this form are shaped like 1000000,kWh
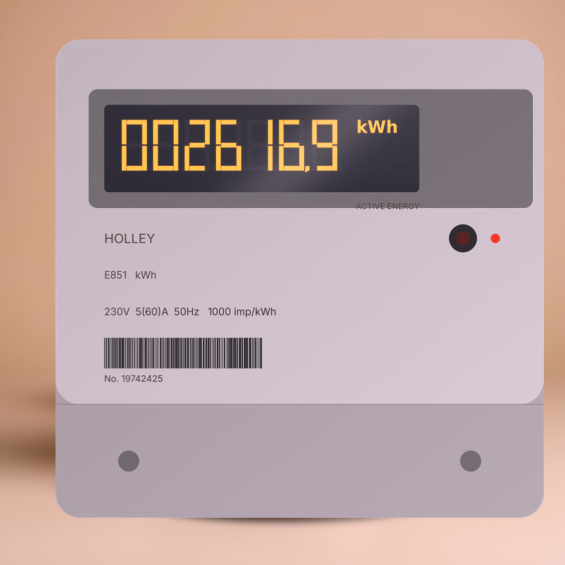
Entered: 2616.9,kWh
